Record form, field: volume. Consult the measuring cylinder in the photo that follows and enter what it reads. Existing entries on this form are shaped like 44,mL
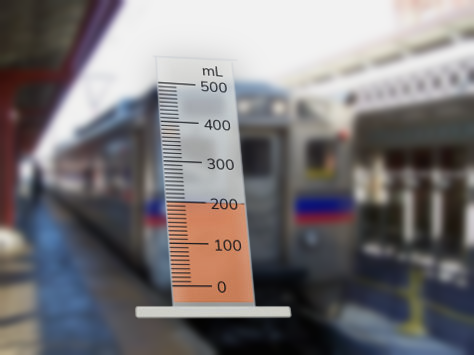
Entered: 200,mL
